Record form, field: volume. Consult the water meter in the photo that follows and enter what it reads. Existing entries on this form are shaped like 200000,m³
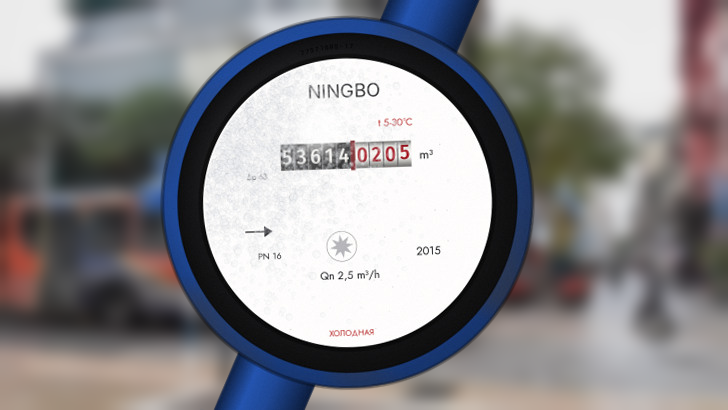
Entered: 53614.0205,m³
